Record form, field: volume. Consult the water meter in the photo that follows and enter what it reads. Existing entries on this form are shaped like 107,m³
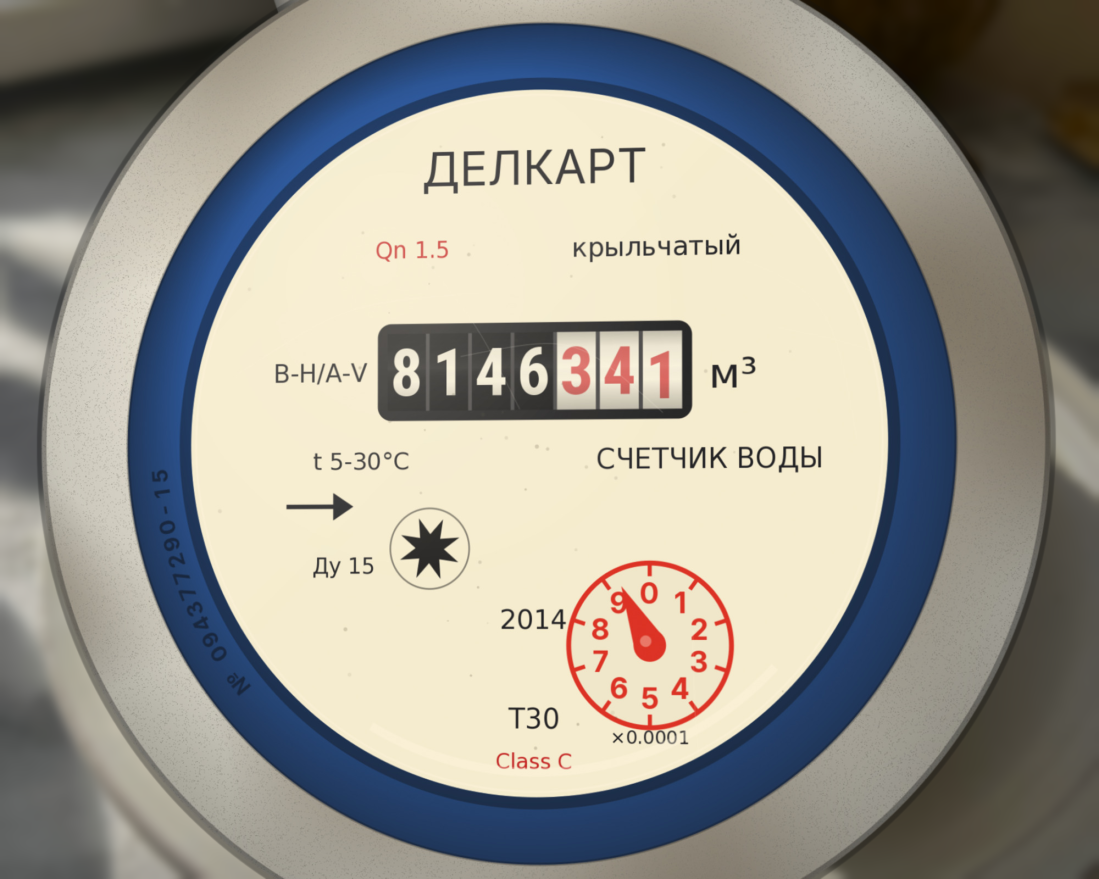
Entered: 8146.3409,m³
